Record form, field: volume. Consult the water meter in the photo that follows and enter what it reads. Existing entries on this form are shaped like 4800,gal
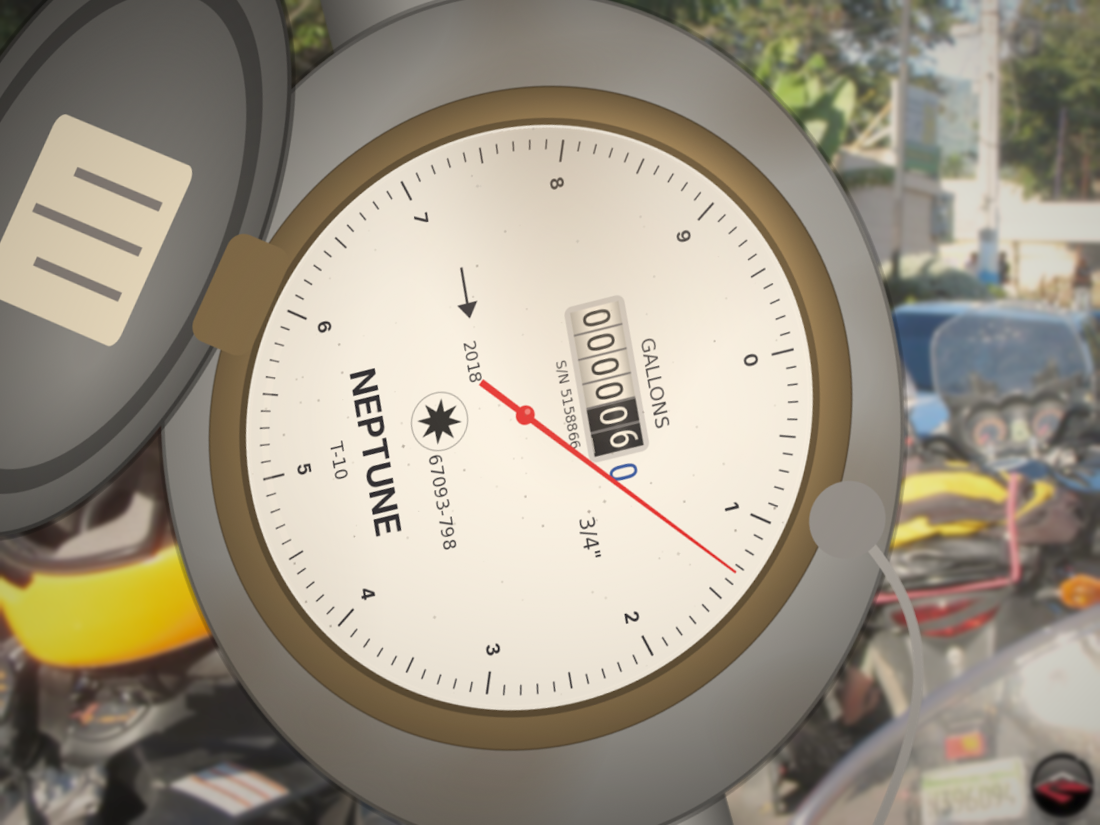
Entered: 61.3,gal
